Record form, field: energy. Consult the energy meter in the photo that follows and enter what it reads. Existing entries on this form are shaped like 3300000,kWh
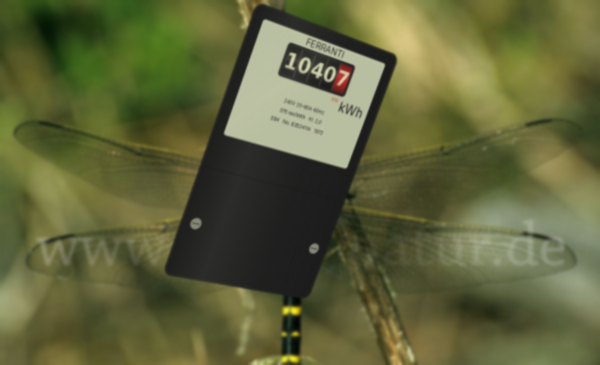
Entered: 1040.7,kWh
